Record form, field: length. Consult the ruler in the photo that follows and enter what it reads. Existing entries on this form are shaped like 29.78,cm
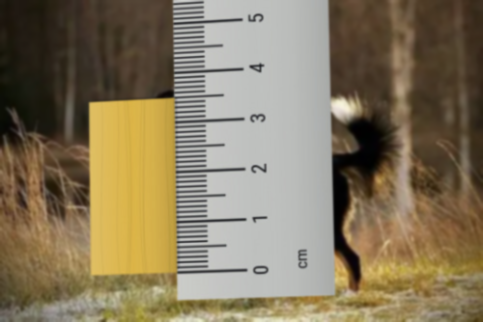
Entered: 3.5,cm
